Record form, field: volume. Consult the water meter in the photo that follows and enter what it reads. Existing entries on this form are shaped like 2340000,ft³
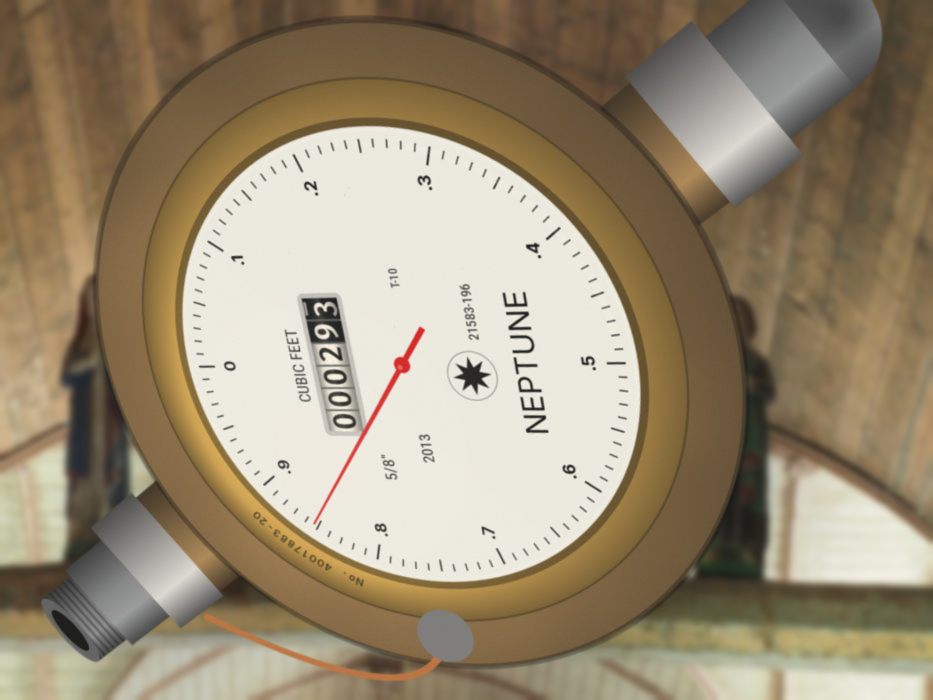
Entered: 292.85,ft³
